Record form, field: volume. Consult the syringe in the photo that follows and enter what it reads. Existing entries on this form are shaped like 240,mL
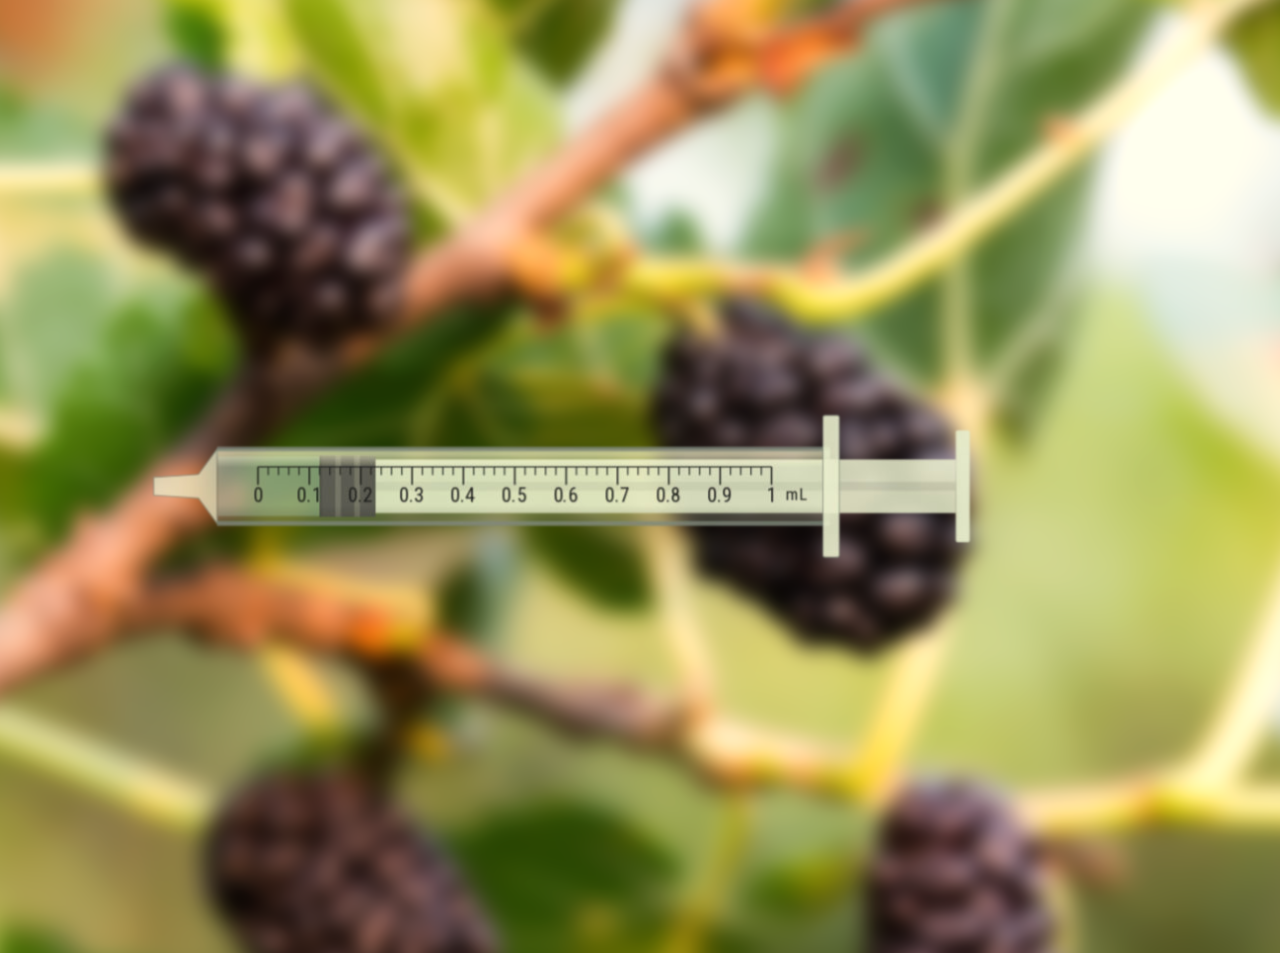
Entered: 0.12,mL
